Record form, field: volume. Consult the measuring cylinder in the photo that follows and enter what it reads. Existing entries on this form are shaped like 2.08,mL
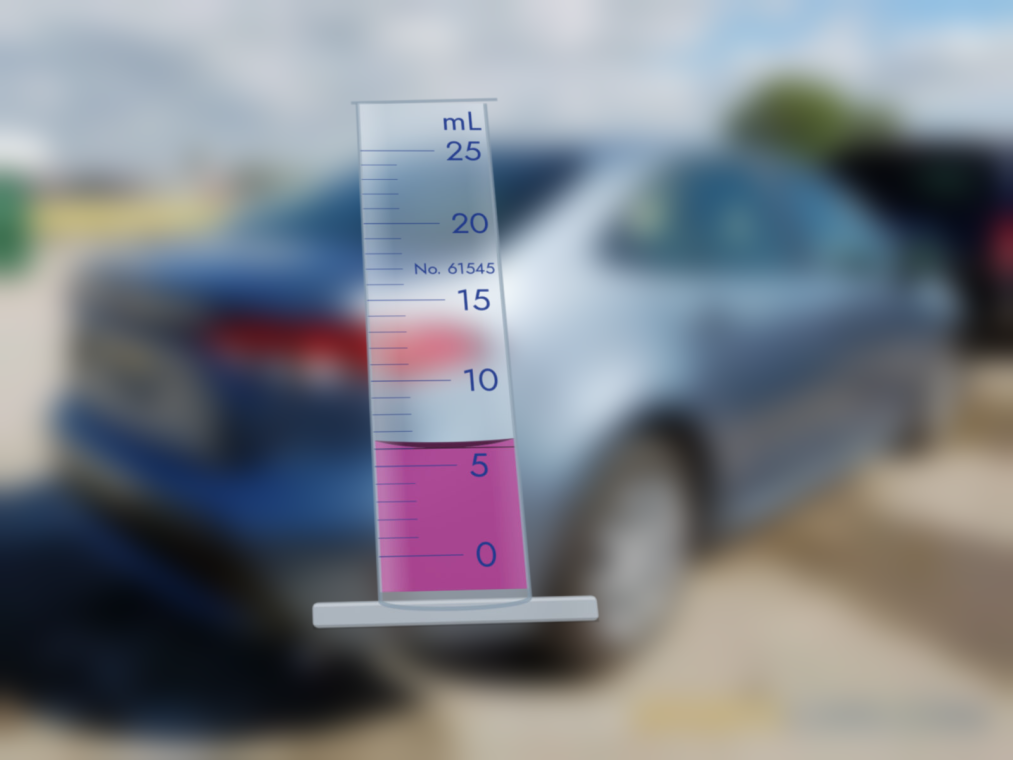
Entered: 6,mL
